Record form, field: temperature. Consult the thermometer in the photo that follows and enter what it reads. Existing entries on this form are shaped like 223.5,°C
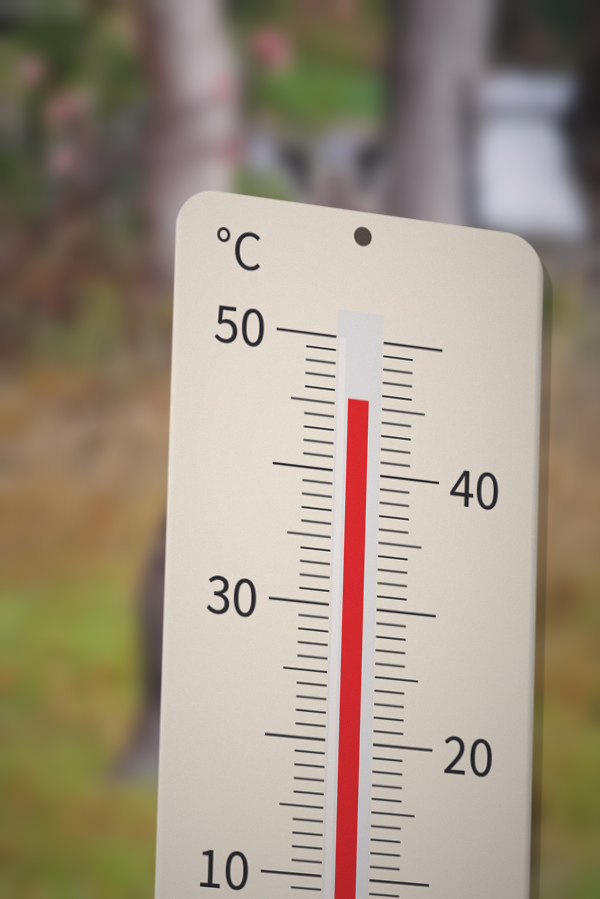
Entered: 45.5,°C
